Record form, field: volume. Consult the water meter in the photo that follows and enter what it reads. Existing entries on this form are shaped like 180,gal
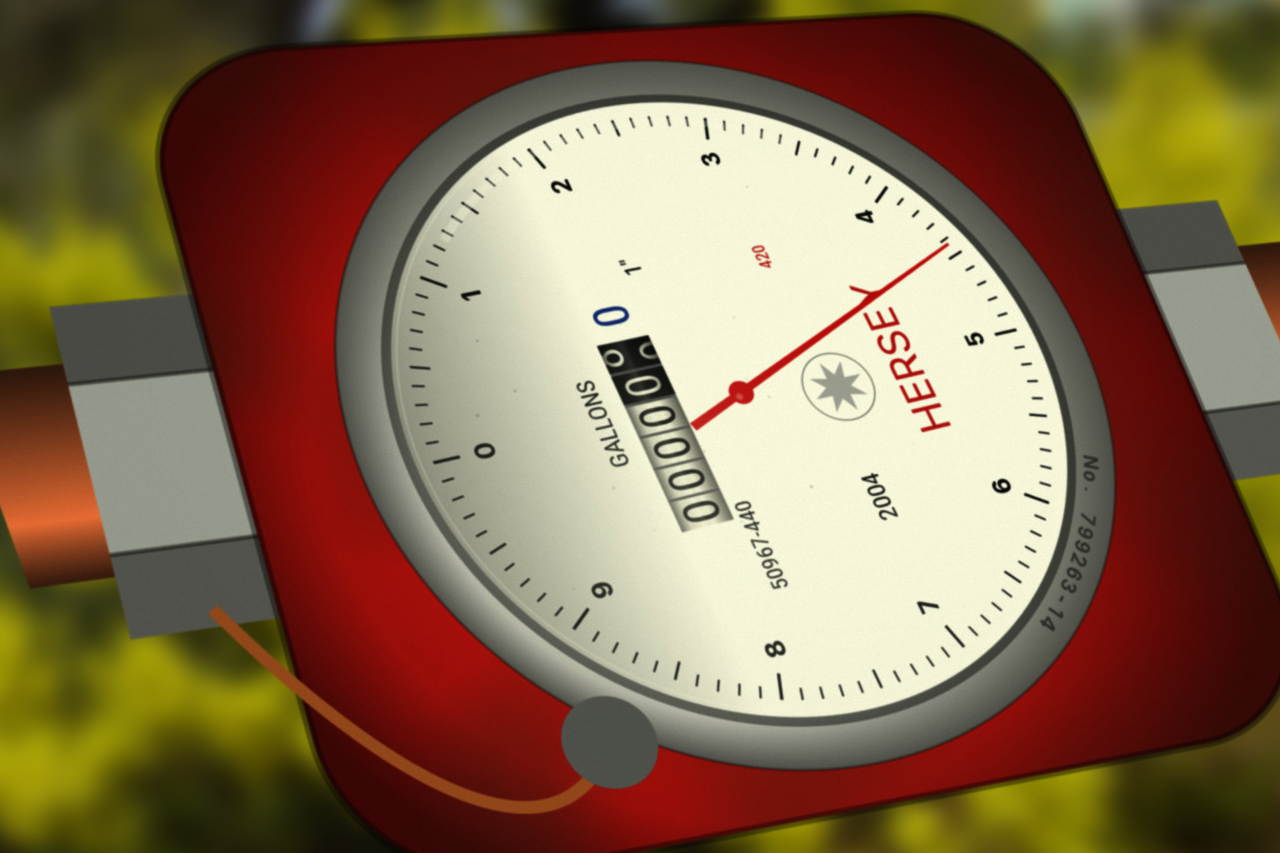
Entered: 84.4,gal
